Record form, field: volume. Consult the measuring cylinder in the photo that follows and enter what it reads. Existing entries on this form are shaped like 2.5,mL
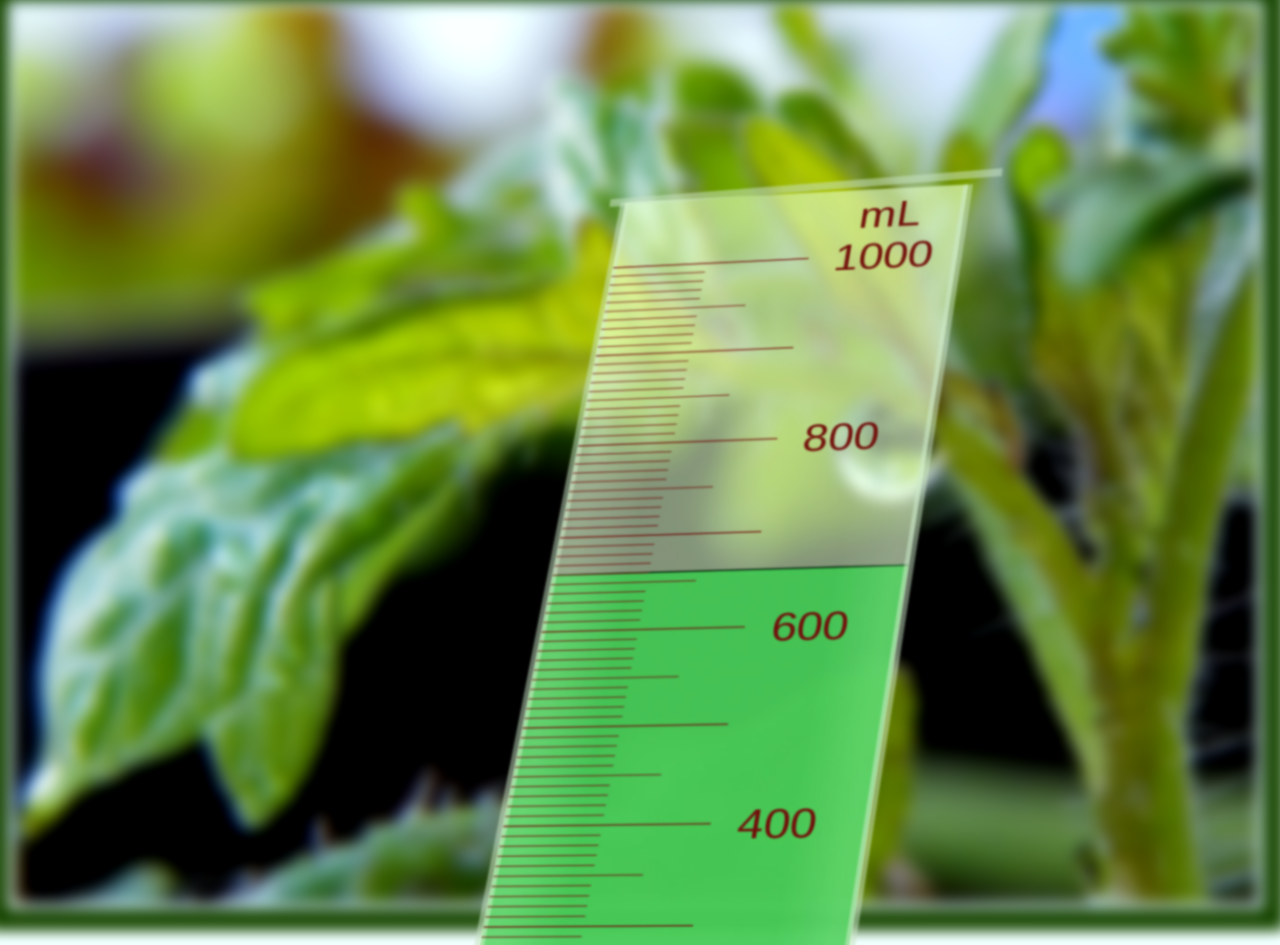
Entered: 660,mL
